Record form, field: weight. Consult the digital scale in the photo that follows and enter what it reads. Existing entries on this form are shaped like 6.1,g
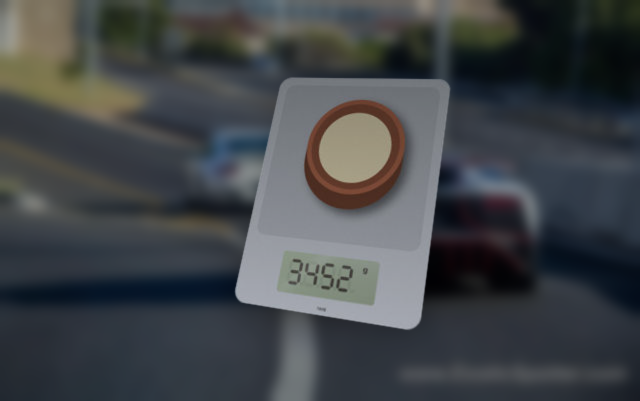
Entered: 3452,g
